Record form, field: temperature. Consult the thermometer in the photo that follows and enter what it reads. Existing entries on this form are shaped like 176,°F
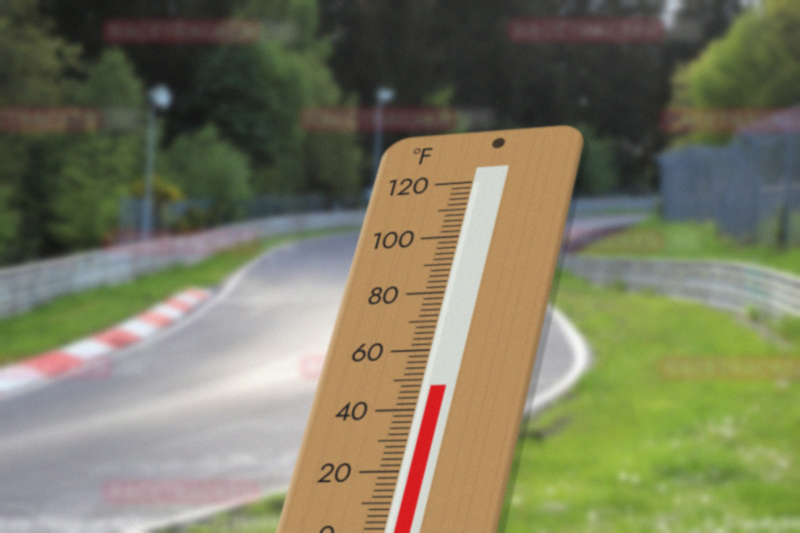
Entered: 48,°F
